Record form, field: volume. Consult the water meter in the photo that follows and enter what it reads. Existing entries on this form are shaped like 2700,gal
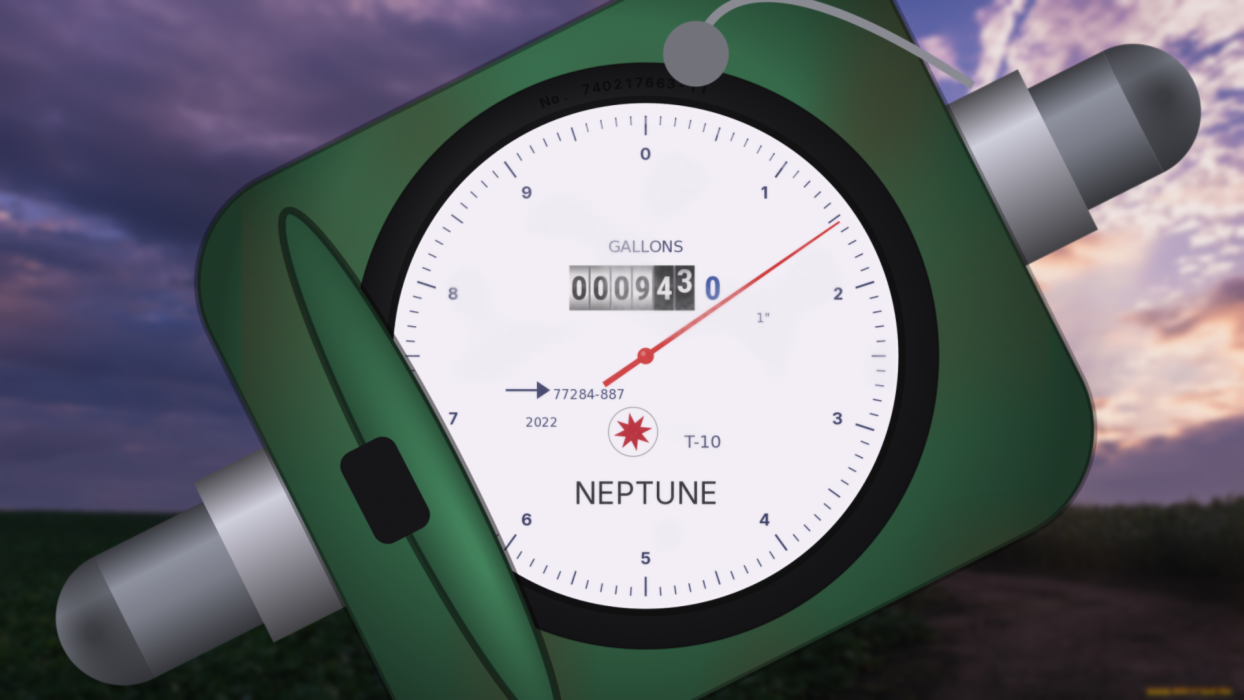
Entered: 9431.5,gal
